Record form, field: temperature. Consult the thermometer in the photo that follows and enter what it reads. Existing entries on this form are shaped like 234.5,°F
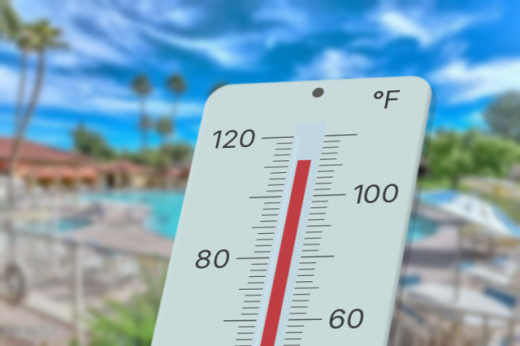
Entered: 112,°F
